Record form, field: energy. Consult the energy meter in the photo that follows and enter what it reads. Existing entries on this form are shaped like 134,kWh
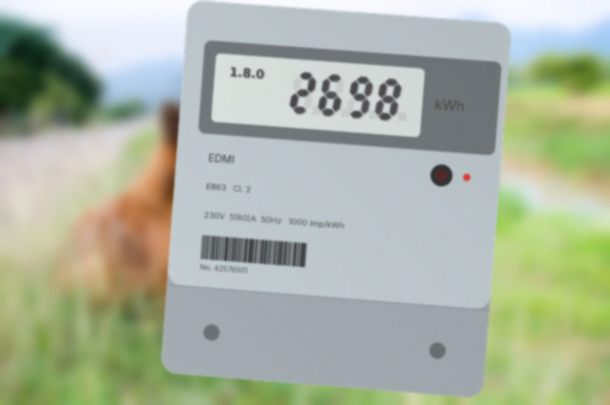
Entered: 2698,kWh
